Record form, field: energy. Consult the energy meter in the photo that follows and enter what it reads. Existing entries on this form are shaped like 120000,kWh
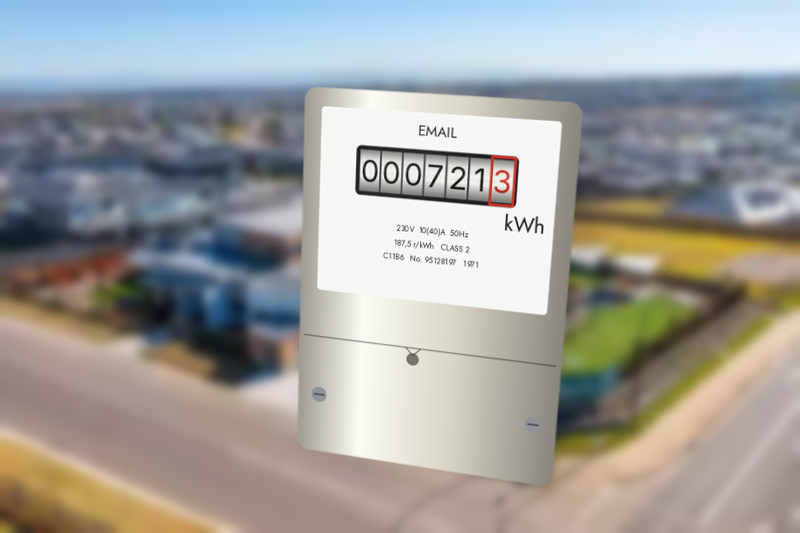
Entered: 721.3,kWh
